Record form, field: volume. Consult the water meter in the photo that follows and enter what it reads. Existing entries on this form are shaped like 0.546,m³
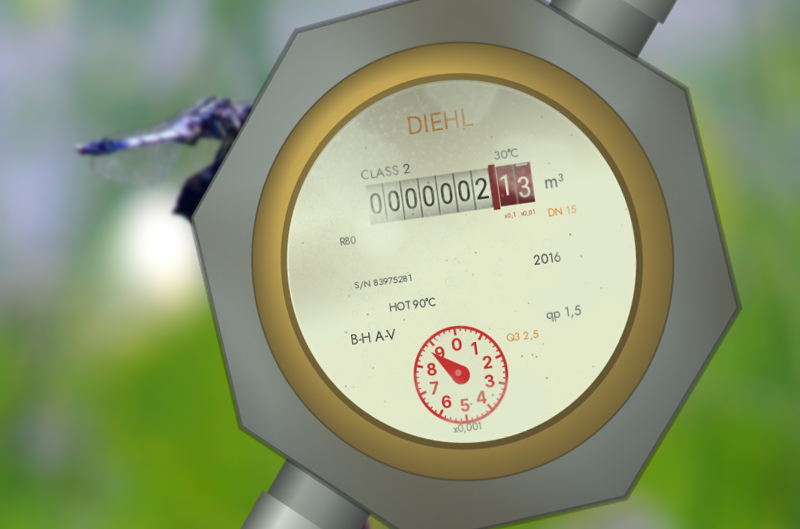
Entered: 2.128,m³
